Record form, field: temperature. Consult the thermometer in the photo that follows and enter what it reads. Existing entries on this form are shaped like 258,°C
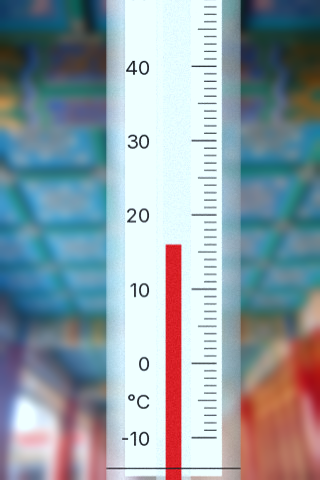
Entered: 16,°C
